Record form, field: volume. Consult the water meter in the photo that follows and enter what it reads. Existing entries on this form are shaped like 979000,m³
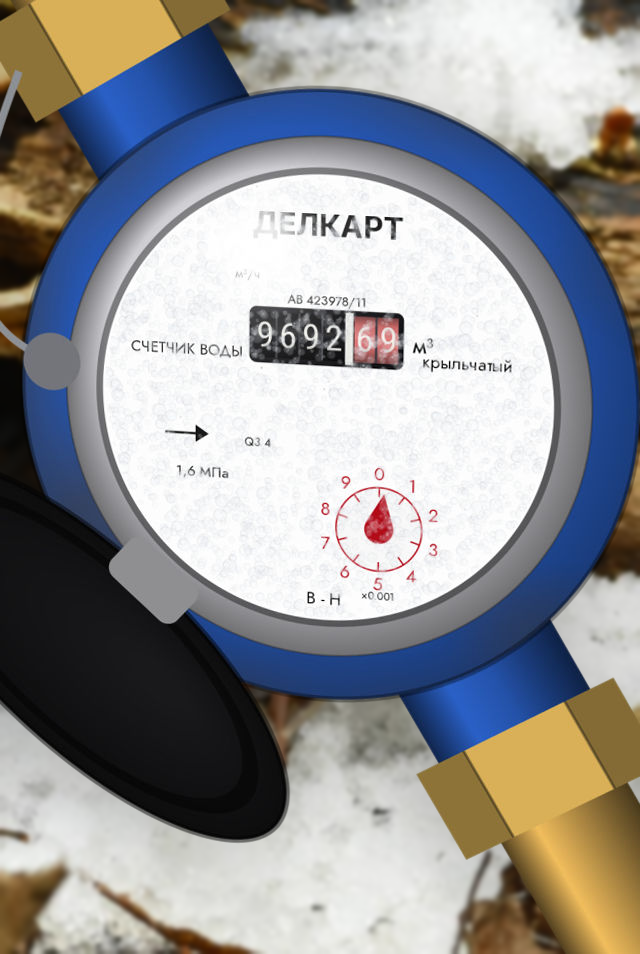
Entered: 9692.690,m³
